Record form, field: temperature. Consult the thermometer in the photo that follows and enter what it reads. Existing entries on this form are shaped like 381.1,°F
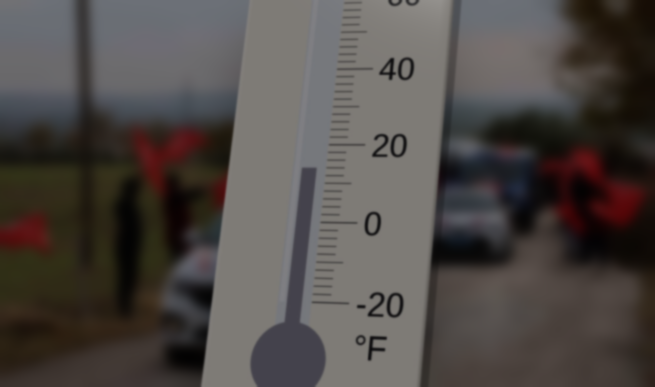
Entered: 14,°F
